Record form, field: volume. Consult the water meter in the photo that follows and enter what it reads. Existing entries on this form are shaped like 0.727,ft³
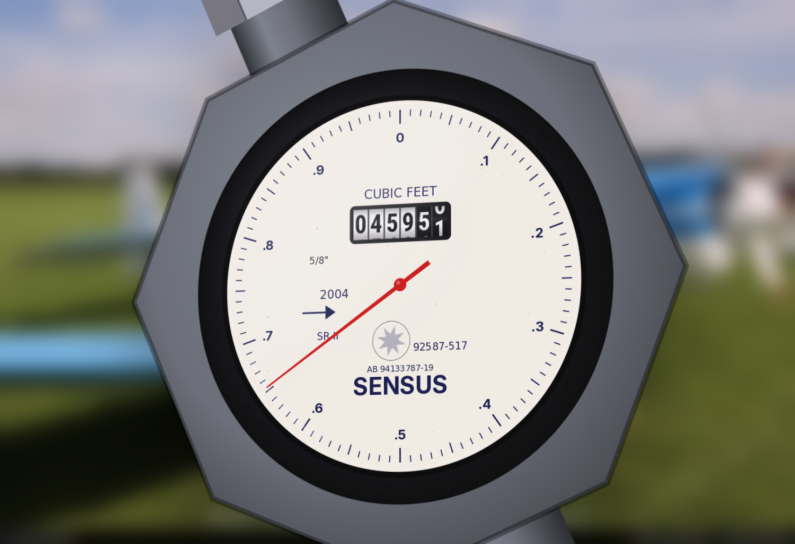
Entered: 45950.65,ft³
